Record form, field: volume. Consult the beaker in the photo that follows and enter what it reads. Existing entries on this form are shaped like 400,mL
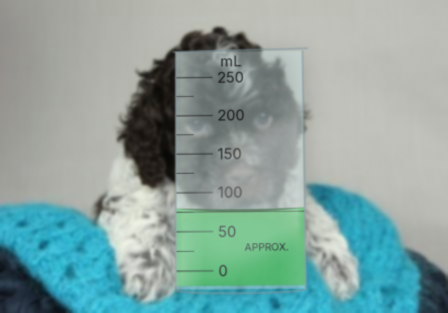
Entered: 75,mL
